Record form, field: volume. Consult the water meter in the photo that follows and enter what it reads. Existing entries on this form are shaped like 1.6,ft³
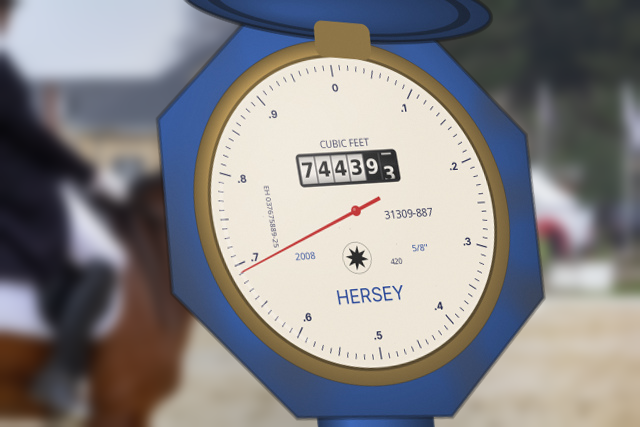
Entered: 744392.69,ft³
